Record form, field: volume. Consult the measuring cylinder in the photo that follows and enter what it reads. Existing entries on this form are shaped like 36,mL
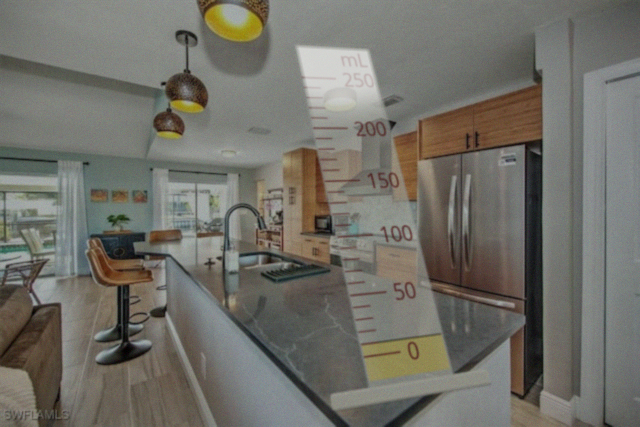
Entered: 10,mL
